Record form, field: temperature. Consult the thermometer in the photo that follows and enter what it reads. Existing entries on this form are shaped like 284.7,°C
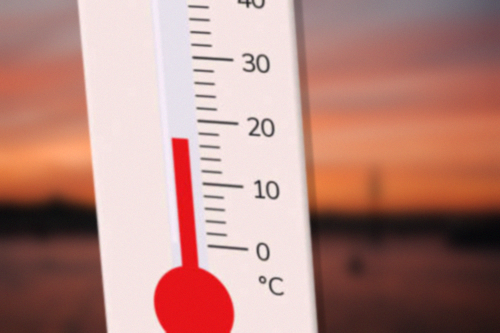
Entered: 17,°C
